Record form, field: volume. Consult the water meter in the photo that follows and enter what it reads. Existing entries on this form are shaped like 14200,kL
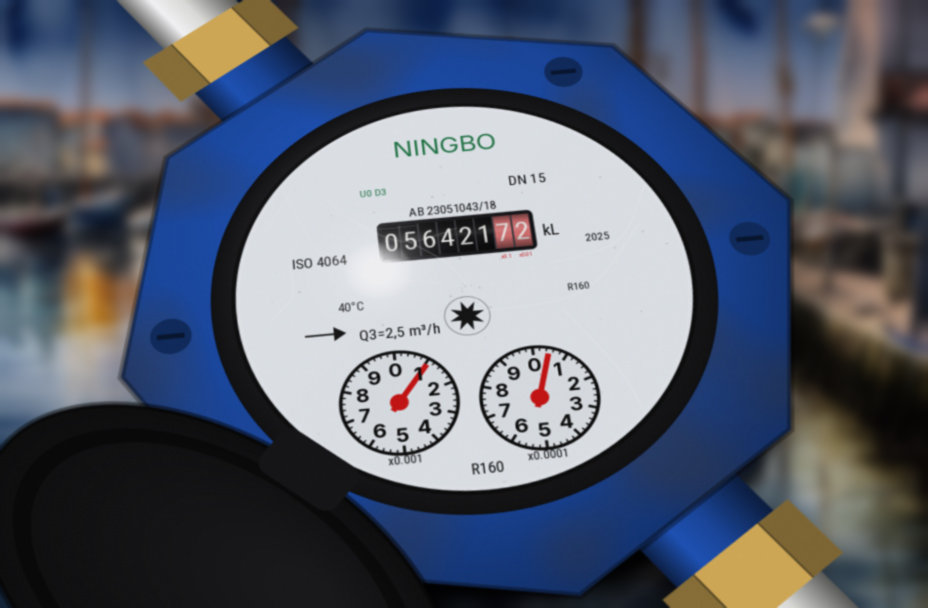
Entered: 56421.7210,kL
